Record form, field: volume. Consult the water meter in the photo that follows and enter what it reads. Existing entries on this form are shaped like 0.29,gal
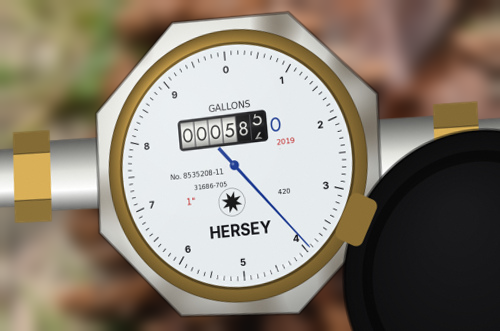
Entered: 5853.9,gal
